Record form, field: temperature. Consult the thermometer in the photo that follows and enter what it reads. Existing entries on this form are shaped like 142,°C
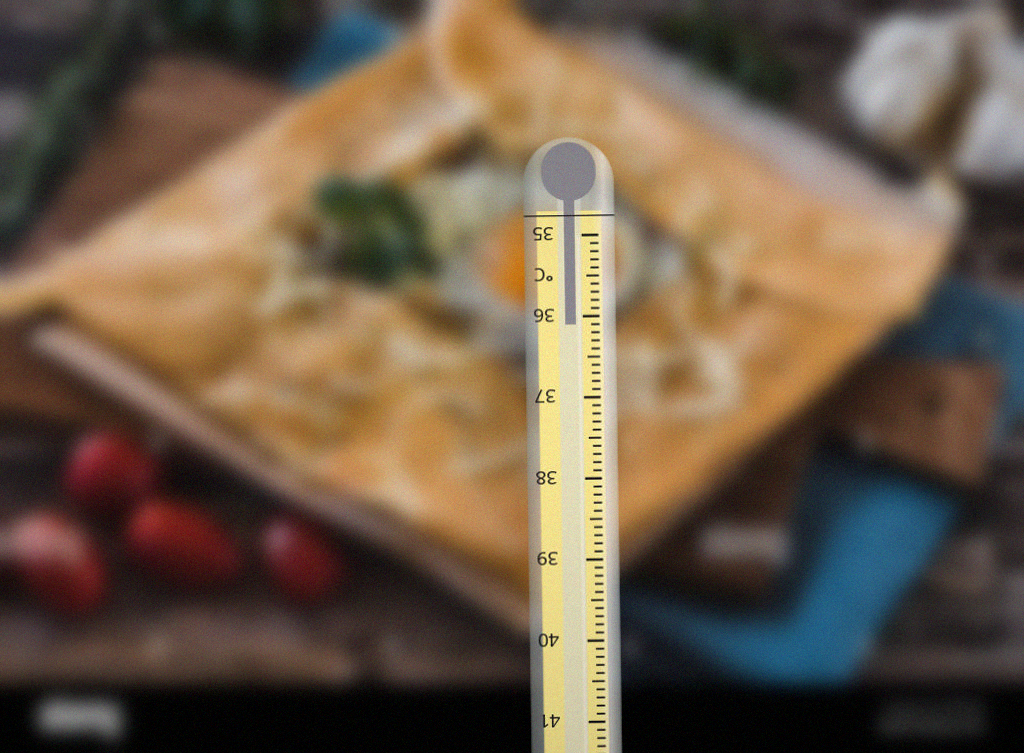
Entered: 36.1,°C
